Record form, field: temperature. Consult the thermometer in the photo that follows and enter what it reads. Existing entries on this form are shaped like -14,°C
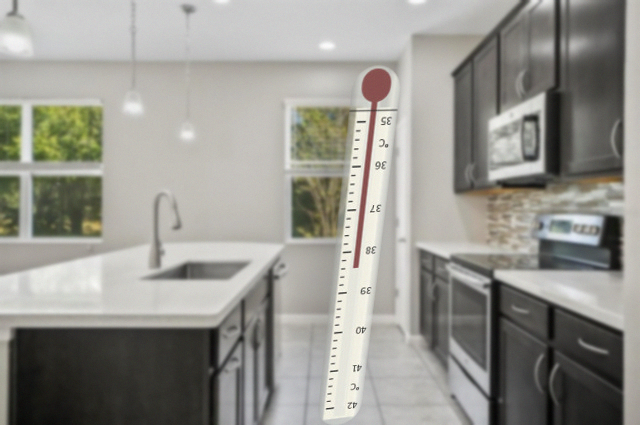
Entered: 38.4,°C
